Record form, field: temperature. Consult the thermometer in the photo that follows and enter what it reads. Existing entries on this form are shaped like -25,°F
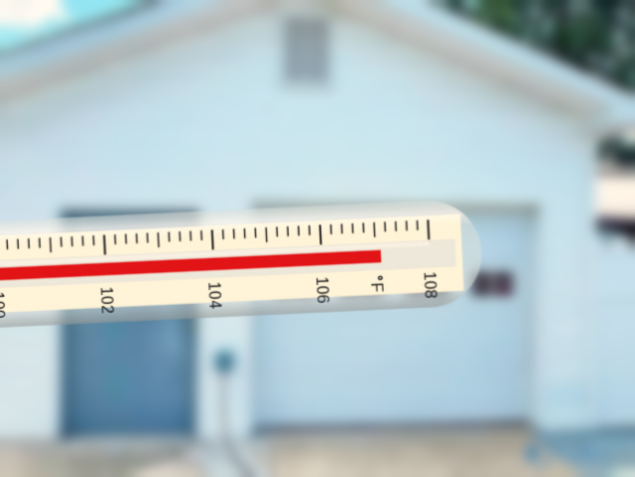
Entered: 107.1,°F
